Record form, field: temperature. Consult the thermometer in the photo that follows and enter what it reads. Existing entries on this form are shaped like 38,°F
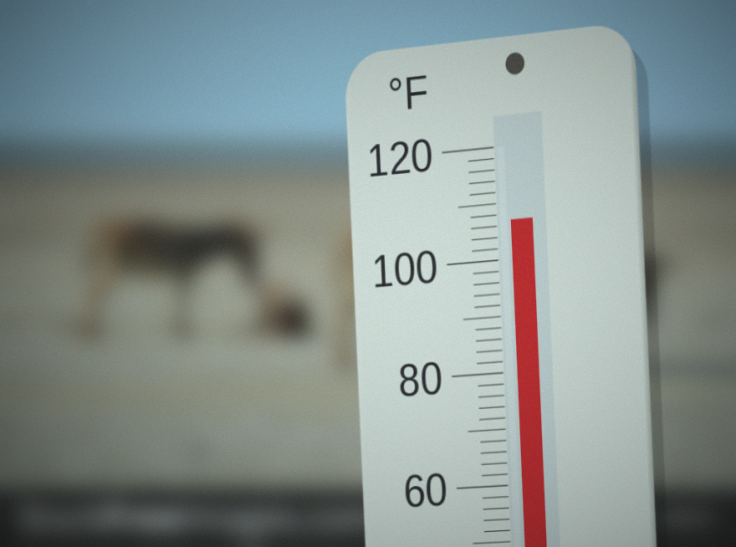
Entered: 107,°F
